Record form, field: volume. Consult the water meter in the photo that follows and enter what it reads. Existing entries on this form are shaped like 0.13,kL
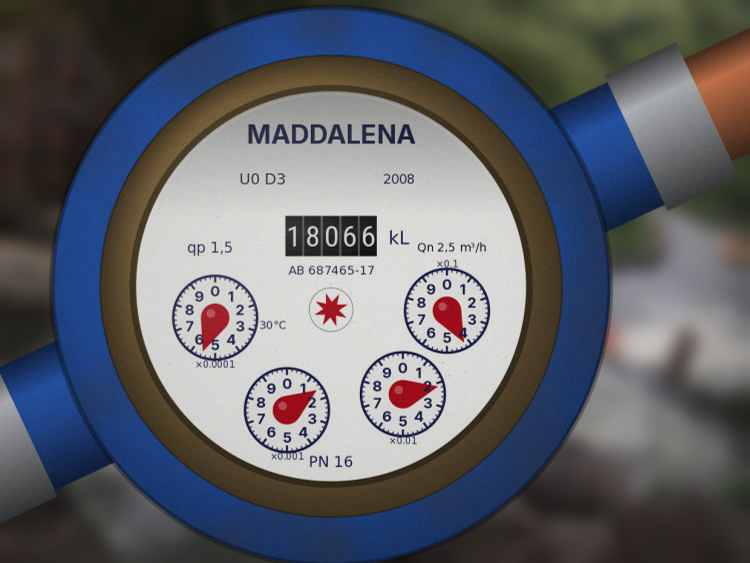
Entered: 18066.4215,kL
